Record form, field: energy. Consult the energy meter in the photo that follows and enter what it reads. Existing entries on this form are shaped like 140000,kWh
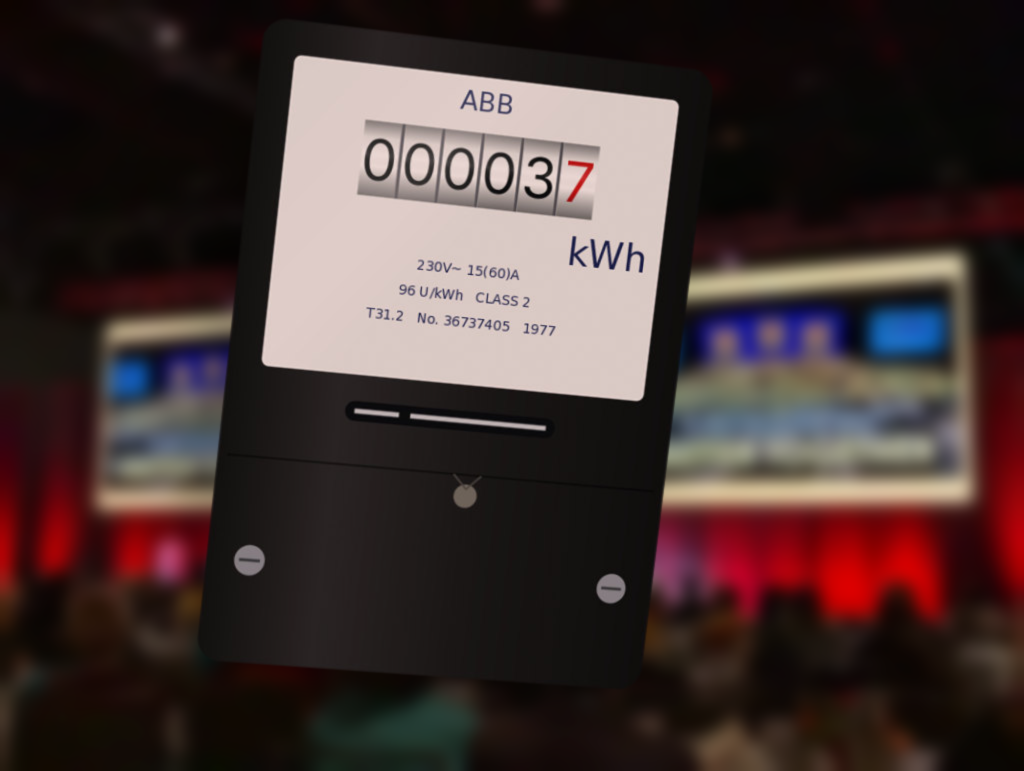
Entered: 3.7,kWh
